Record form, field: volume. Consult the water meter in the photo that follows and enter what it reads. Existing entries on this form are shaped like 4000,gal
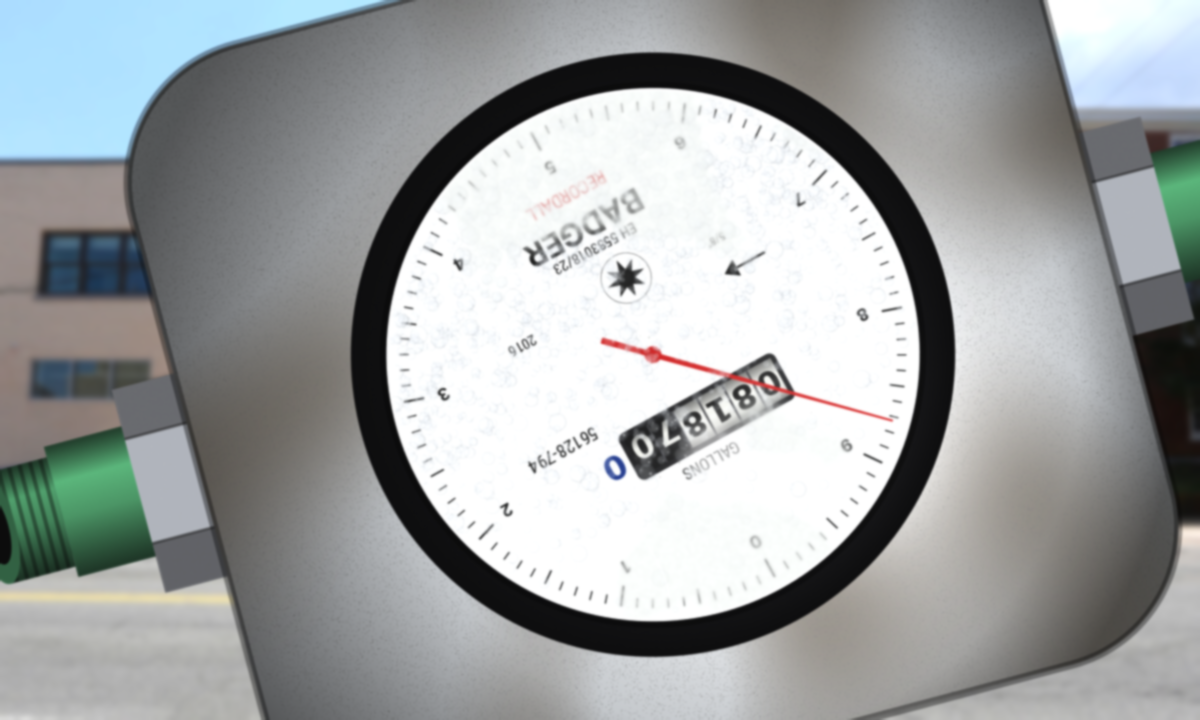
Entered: 818698.7,gal
